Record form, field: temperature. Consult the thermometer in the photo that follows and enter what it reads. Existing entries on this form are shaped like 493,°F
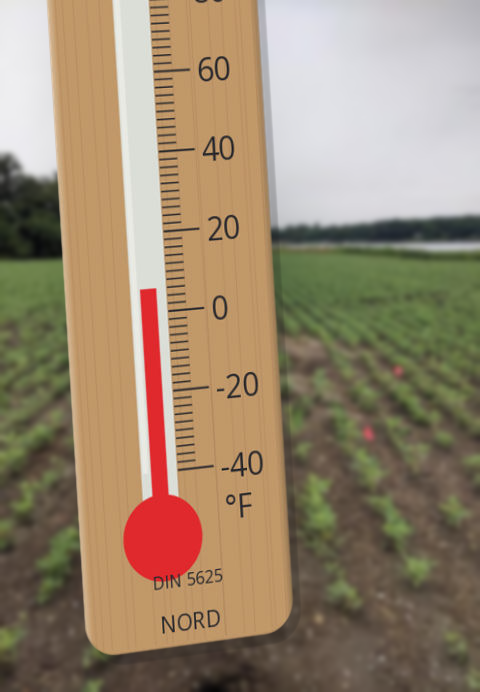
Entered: 6,°F
